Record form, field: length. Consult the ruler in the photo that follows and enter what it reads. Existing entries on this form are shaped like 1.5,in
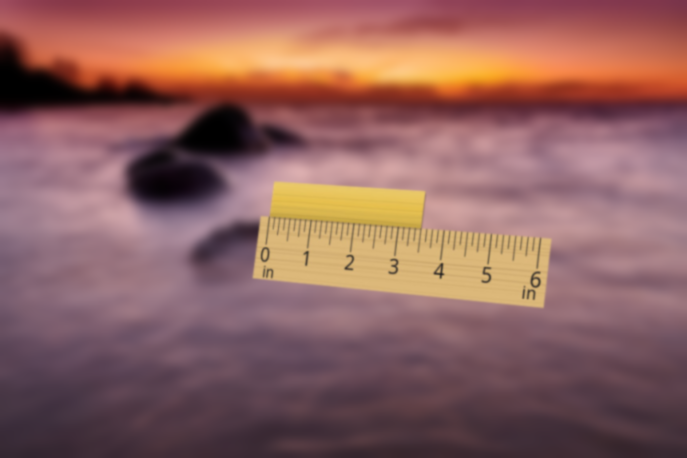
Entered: 3.5,in
